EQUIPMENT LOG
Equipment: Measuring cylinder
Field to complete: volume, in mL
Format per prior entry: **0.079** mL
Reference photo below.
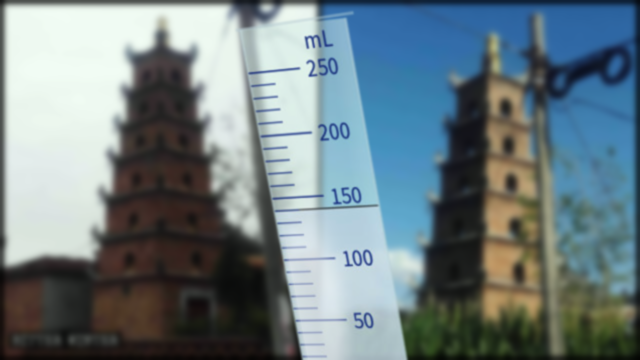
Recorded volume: **140** mL
